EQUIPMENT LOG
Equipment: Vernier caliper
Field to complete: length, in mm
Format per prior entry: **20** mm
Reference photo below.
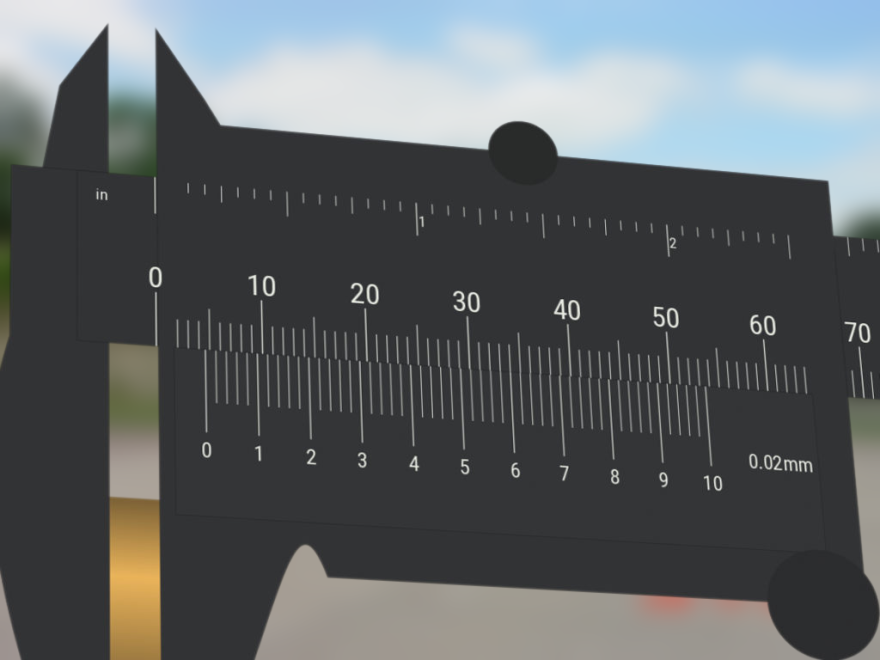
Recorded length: **4.6** mm
